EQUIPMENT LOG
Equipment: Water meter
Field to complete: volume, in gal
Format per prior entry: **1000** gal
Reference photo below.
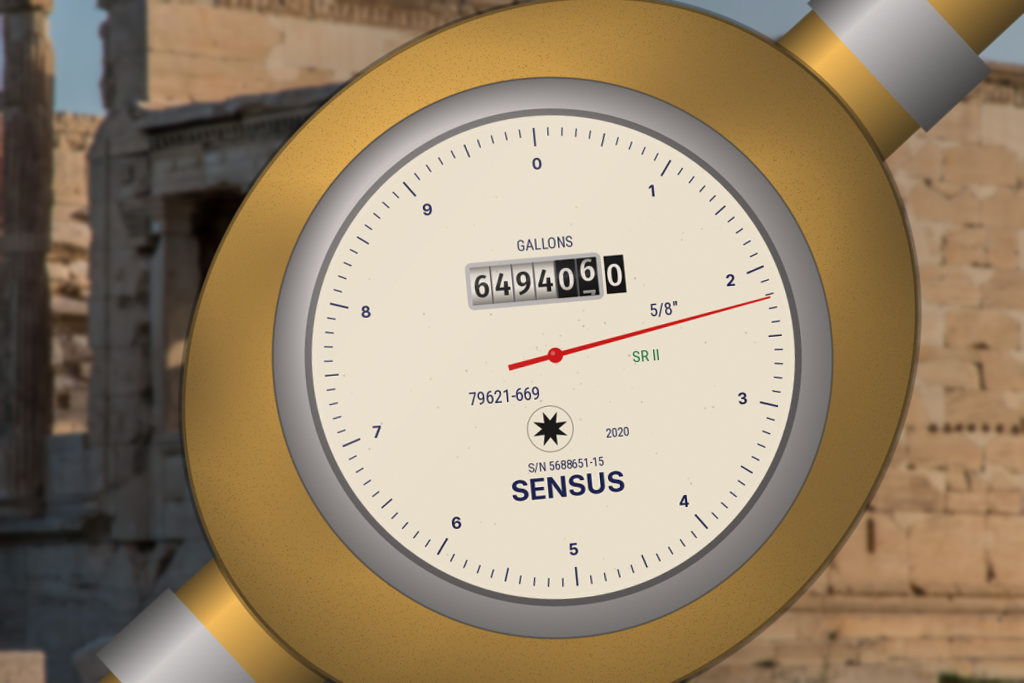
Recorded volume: **6494062.2** gal
